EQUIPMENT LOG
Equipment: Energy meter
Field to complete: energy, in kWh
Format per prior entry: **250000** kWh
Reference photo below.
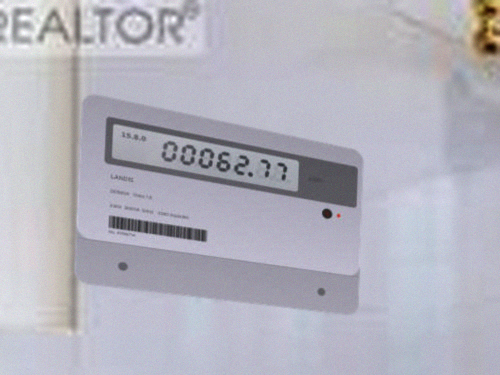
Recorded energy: **62.77** kWh
